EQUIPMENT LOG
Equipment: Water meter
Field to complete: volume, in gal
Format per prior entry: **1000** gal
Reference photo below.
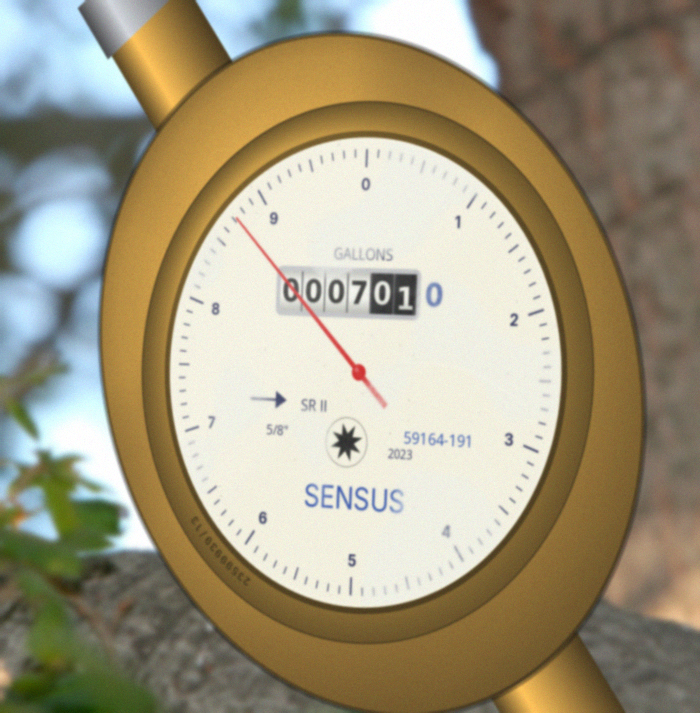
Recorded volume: **7008.7** gal
